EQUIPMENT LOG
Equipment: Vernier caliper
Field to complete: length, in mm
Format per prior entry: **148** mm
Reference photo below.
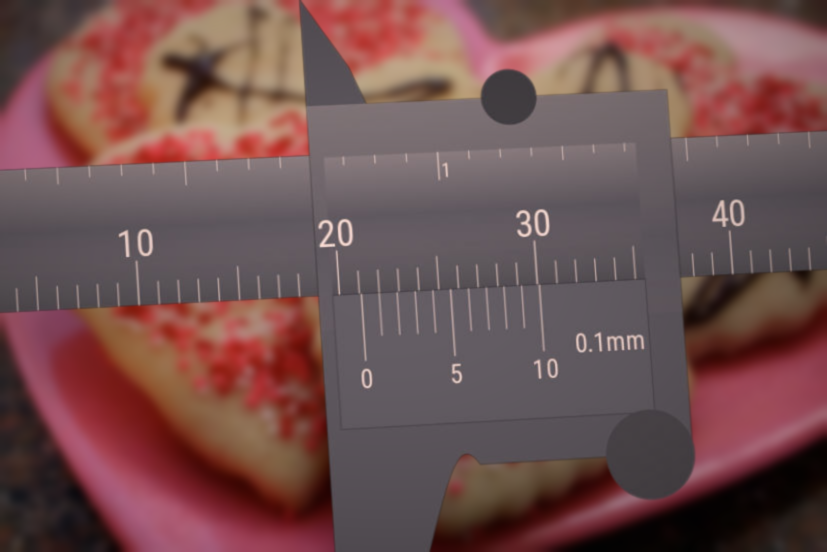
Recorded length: **21.1** mm
